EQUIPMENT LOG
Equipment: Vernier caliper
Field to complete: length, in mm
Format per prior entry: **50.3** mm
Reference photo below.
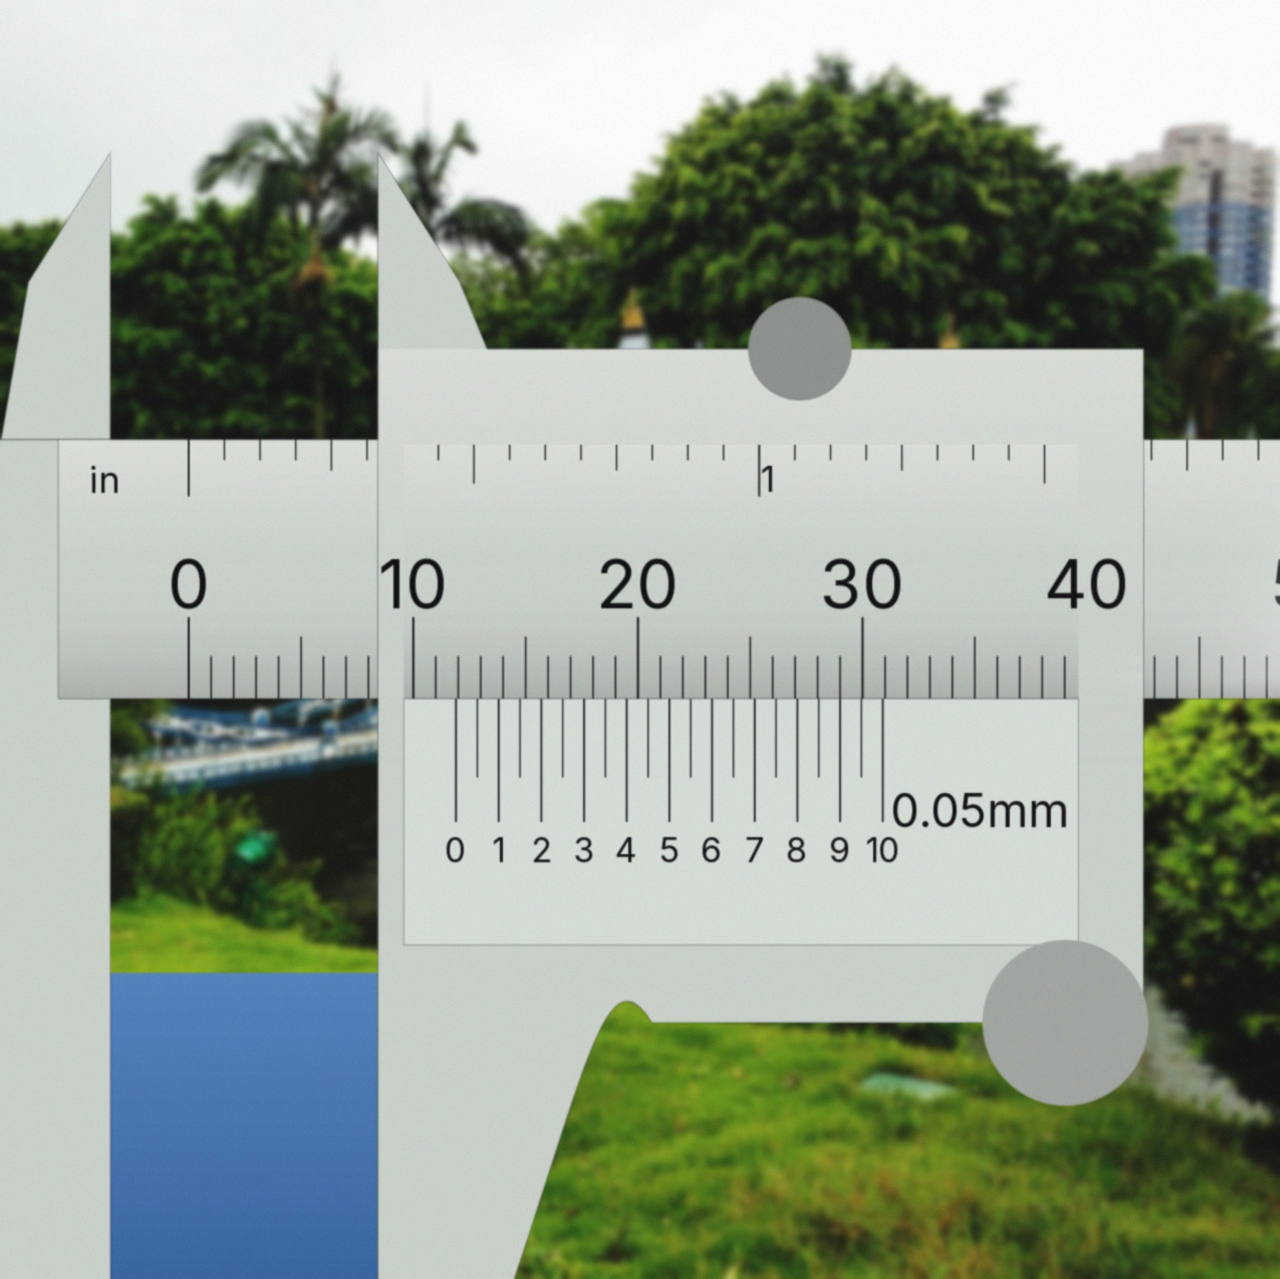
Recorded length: **11.9** mm
